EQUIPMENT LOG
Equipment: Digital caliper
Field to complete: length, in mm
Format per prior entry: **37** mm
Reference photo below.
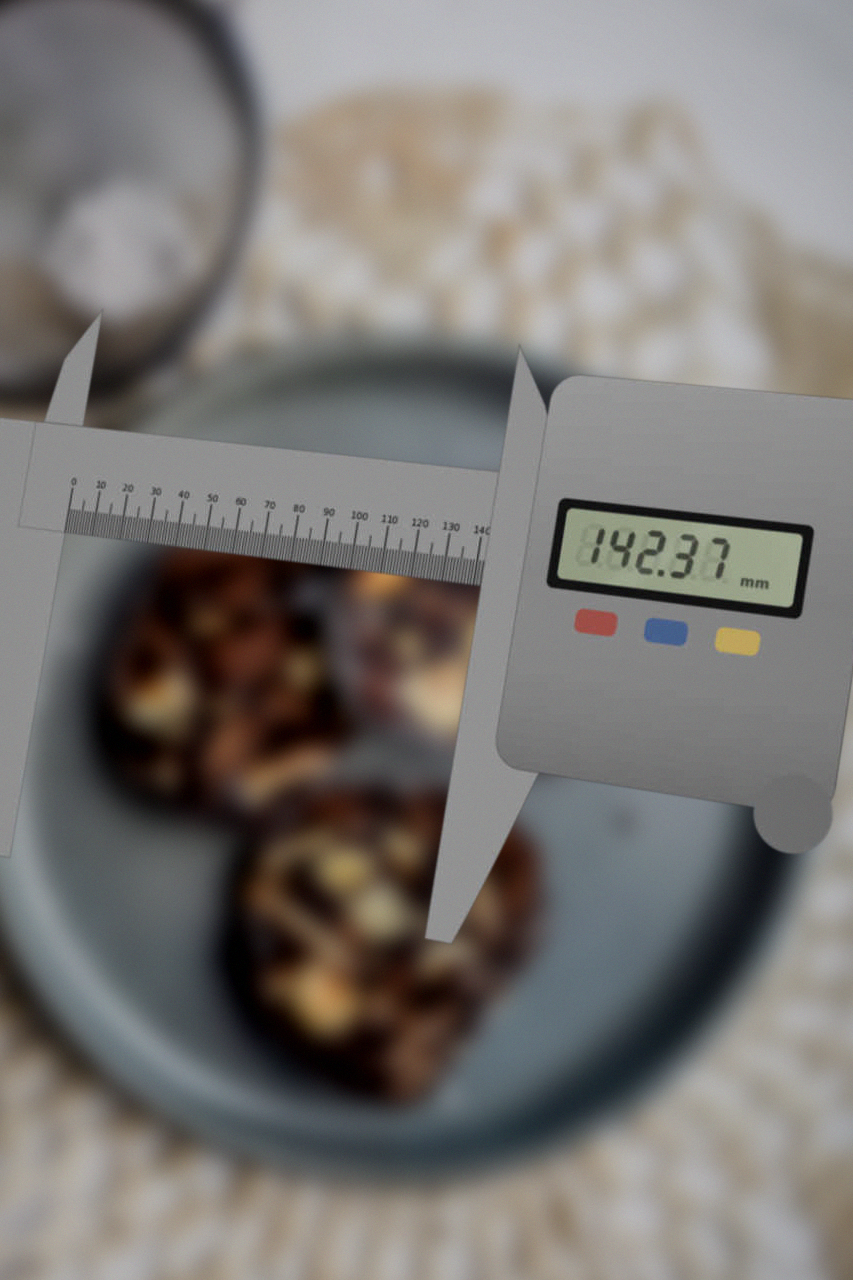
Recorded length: **142.37** mm
